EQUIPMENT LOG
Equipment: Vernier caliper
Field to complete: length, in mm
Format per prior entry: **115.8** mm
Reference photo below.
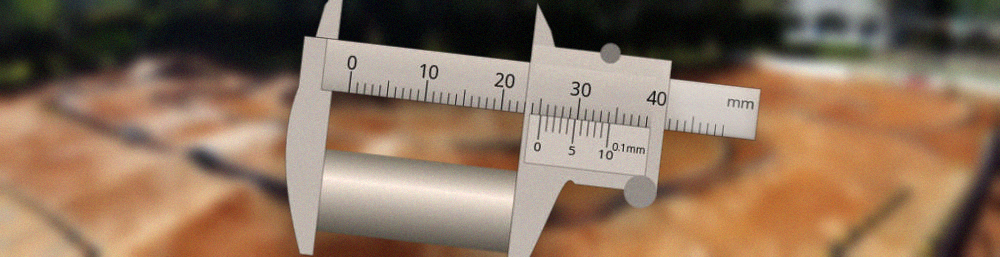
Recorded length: **25.2** mm
